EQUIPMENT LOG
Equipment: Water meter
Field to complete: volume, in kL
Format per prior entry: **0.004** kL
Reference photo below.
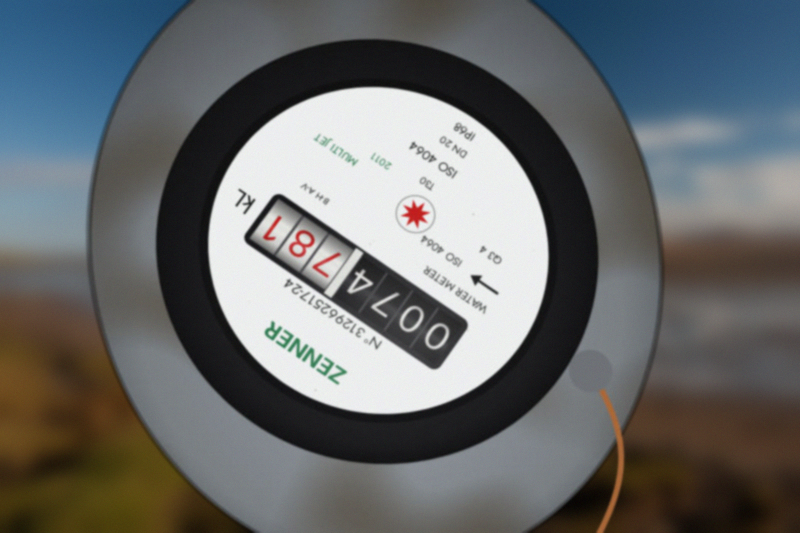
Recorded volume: **74.781** kL
